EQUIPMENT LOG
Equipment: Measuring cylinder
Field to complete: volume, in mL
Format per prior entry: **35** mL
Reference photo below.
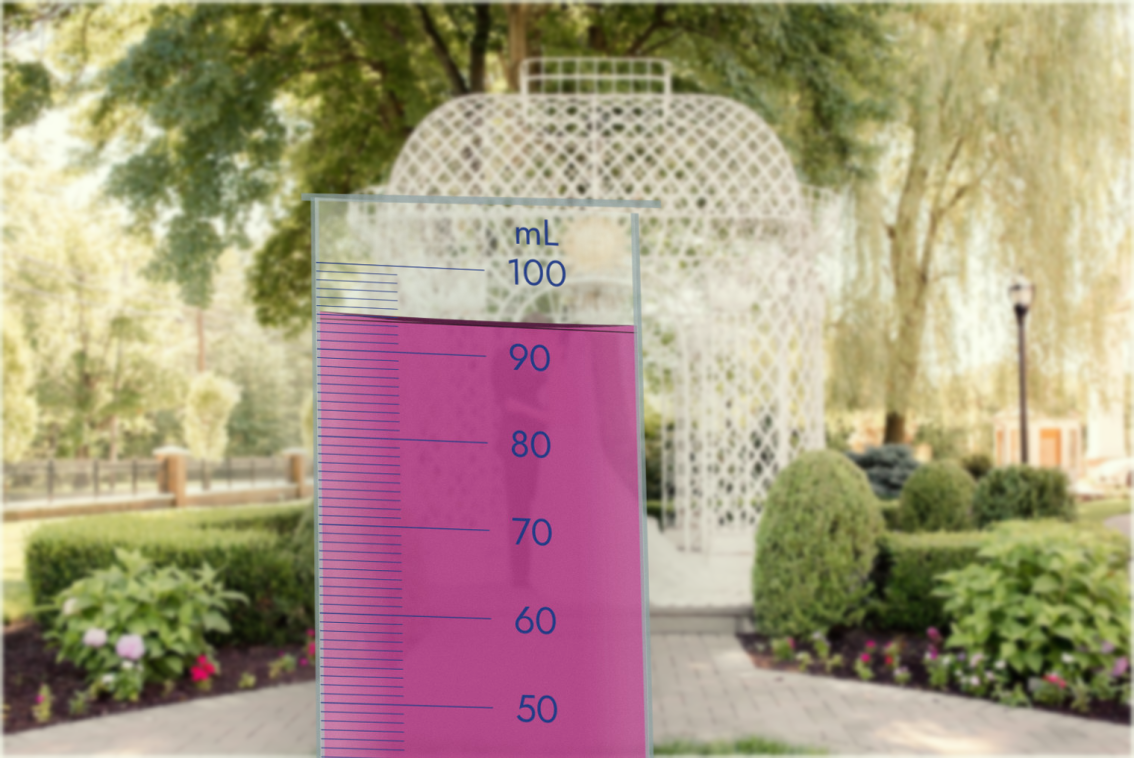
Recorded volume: **93.5** mL
